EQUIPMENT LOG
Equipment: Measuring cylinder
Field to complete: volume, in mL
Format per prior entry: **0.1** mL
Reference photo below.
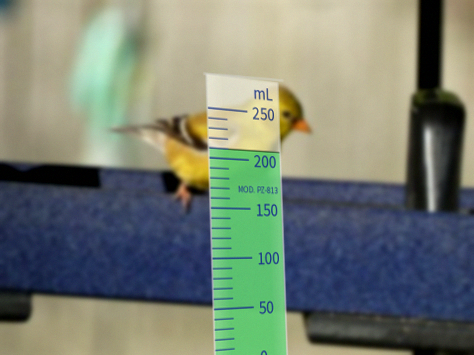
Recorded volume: **210** mL
